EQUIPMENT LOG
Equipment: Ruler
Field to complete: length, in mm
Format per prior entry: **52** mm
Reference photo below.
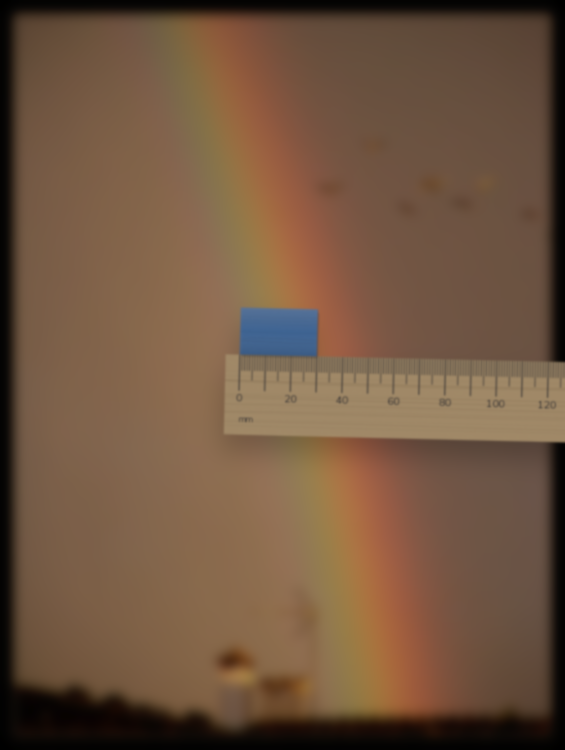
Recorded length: **30** mm
